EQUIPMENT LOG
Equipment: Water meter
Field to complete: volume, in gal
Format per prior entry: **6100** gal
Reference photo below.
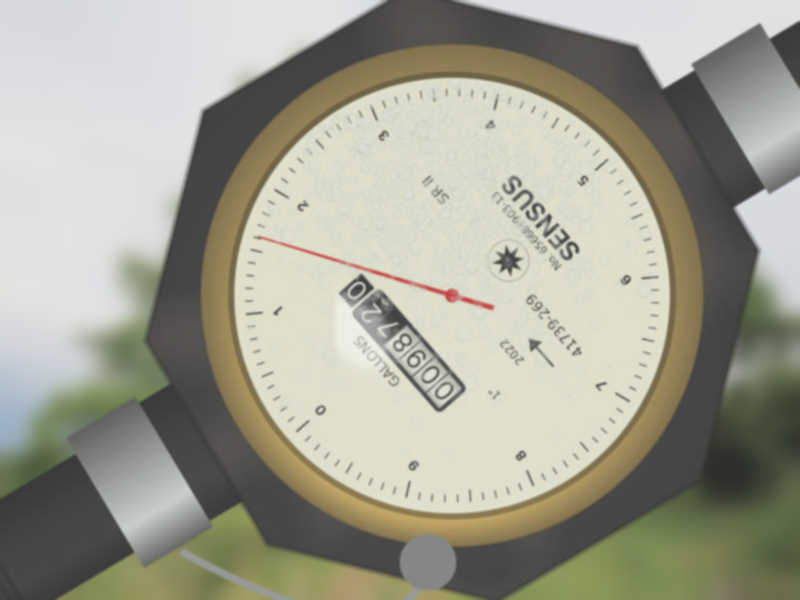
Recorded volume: **98721.6** gal
